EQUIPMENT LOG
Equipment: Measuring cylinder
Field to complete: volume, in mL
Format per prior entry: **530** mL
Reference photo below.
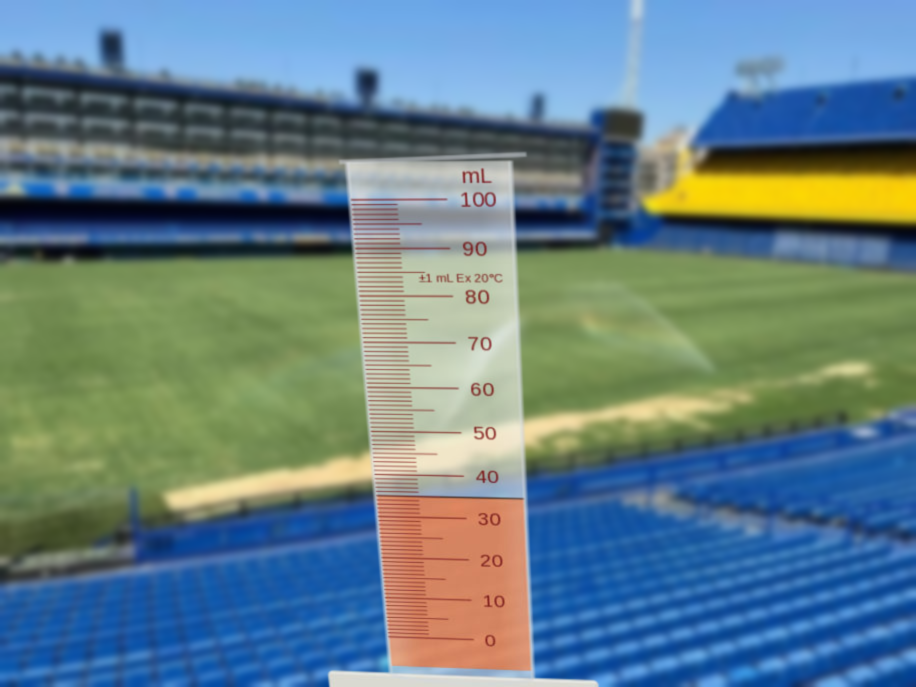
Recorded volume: **35** mL
